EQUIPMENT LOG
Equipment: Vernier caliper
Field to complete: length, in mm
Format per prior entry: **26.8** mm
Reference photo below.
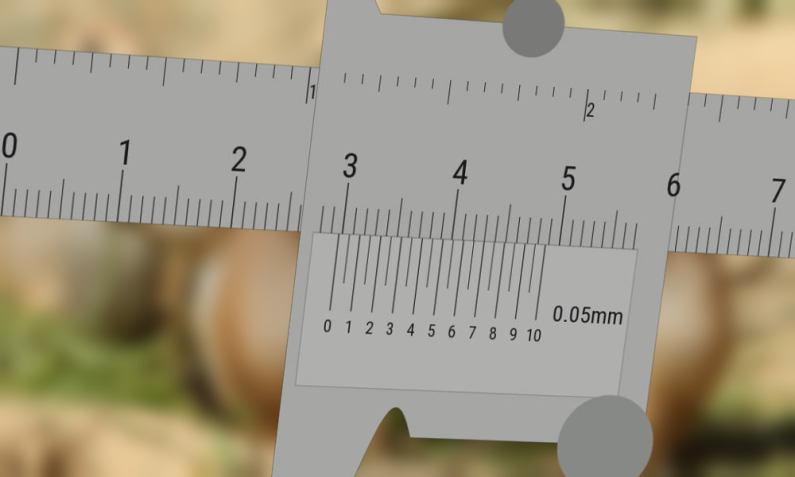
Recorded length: **29.7** mm
